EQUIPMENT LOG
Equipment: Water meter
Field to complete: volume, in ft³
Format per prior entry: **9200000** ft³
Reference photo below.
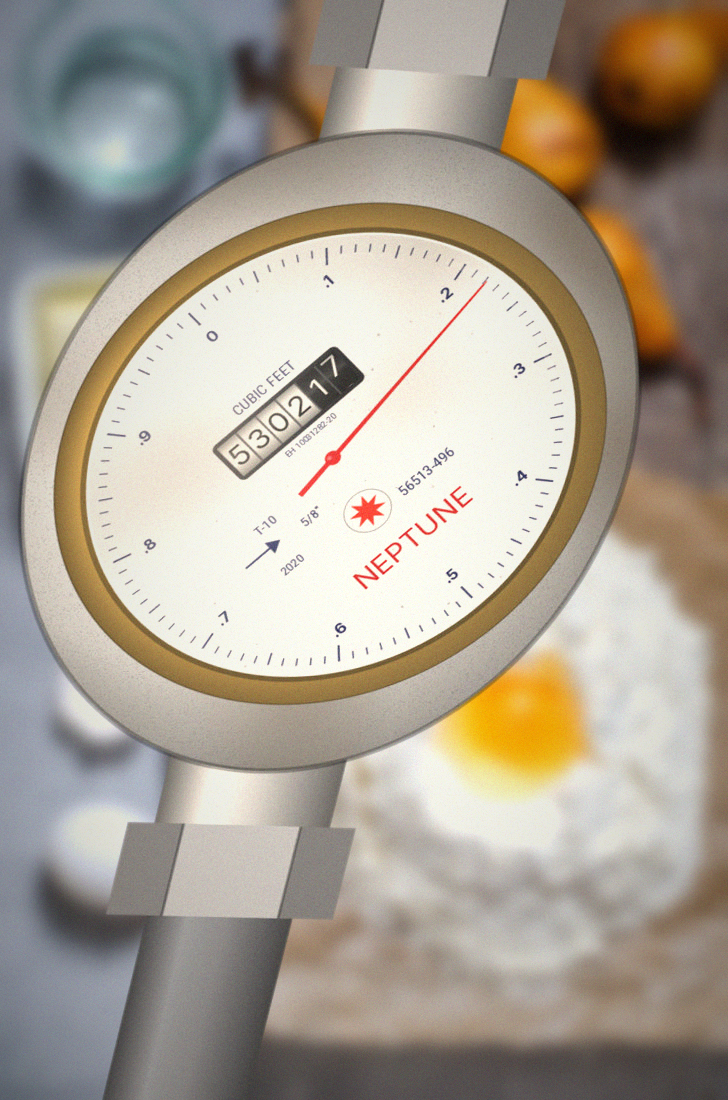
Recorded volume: **530217.22** ft³
